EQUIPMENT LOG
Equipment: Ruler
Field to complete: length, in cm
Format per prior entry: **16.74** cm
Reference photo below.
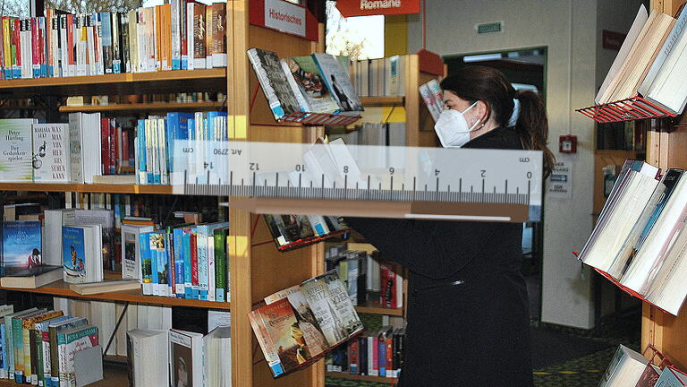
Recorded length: **13.5** cm
